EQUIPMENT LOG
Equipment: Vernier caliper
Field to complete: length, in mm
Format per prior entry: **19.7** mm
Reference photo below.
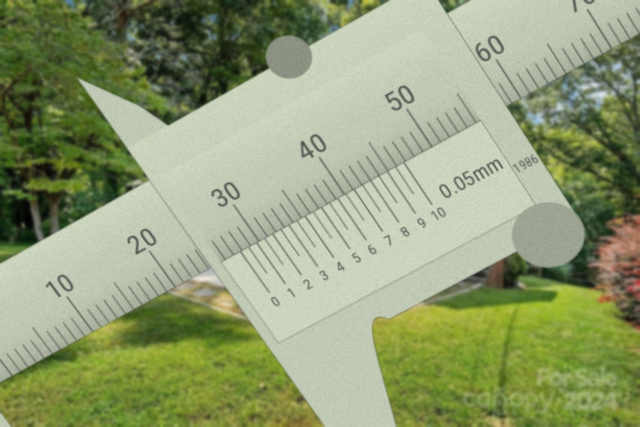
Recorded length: **27.8** mm
